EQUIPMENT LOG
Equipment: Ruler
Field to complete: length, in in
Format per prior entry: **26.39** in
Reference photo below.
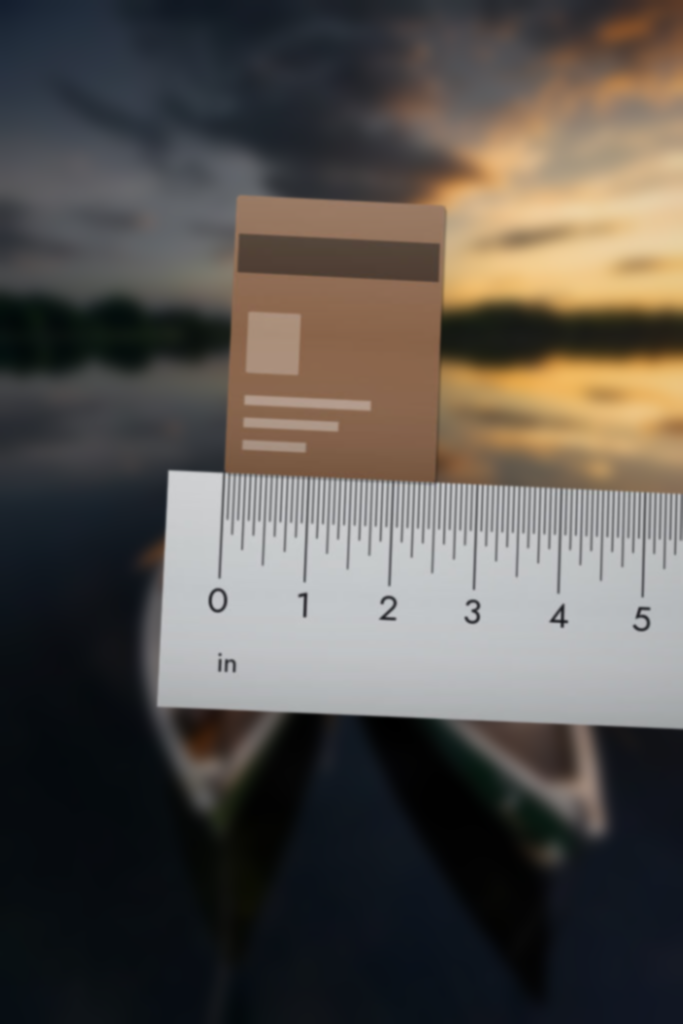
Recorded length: **2.5** in
